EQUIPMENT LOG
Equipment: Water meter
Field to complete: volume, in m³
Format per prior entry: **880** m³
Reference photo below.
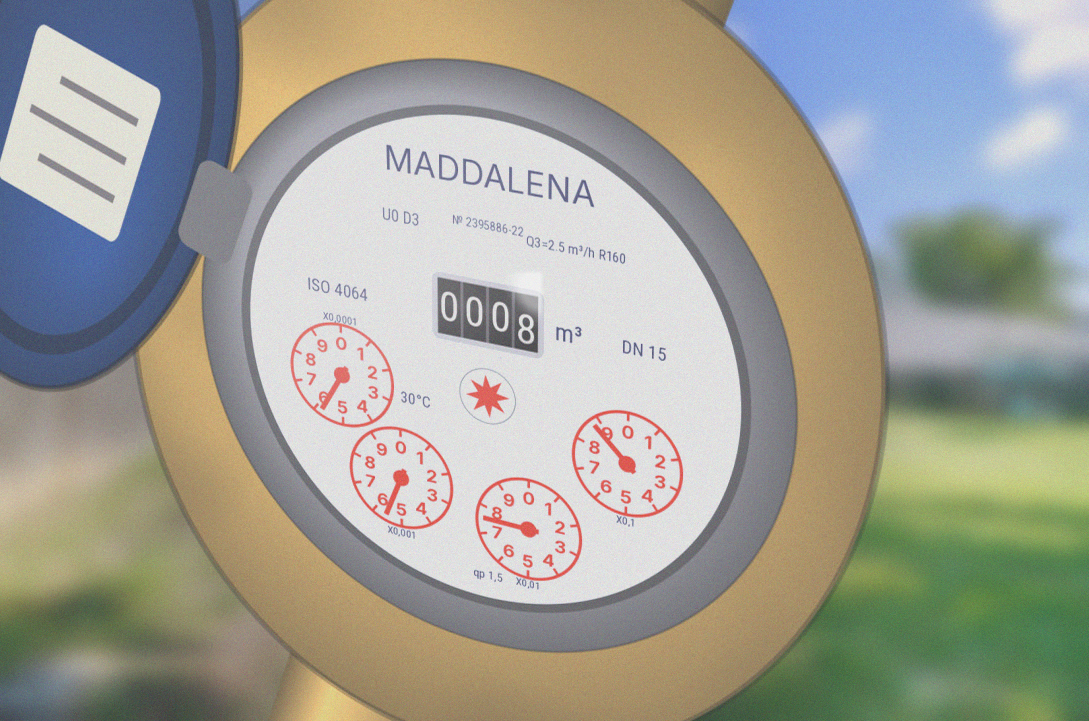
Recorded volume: **7.8755** m³
